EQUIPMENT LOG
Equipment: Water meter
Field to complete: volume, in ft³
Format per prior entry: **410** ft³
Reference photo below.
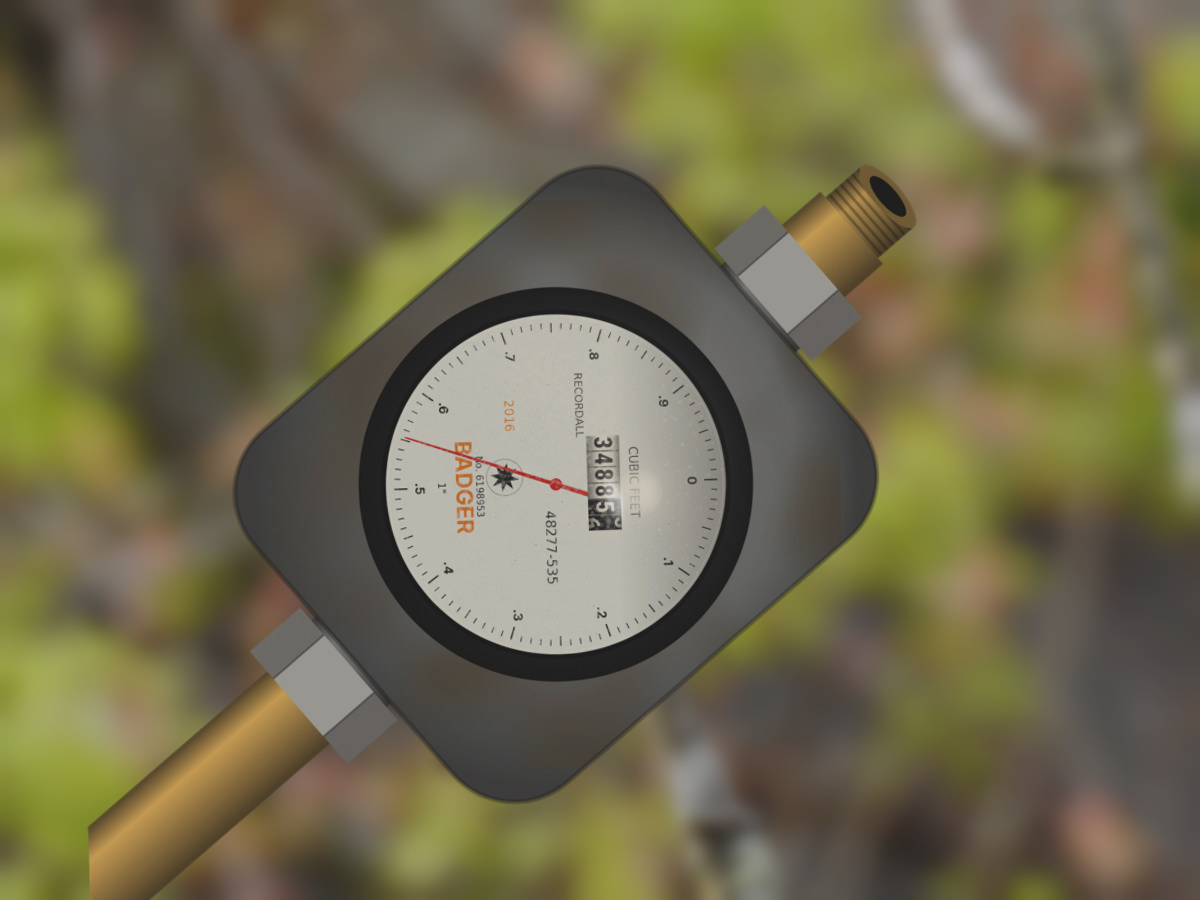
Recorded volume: **348855.55** ft³
